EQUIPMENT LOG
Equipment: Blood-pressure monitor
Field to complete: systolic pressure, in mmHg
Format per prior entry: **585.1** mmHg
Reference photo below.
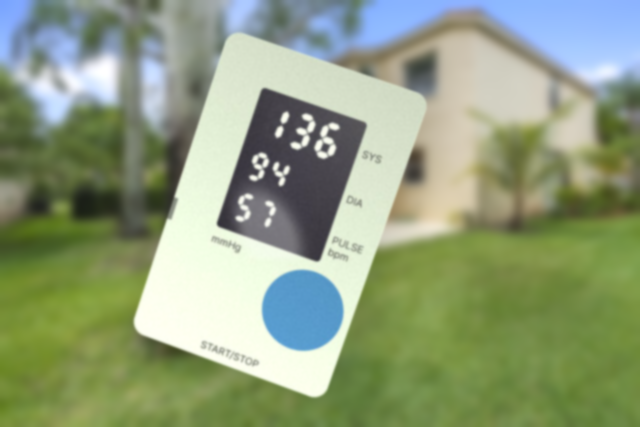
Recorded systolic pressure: **136** mmHg
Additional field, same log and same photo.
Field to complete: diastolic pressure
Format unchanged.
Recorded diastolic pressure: **94** mmHg
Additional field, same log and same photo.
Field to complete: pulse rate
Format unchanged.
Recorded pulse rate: **57** bpm
